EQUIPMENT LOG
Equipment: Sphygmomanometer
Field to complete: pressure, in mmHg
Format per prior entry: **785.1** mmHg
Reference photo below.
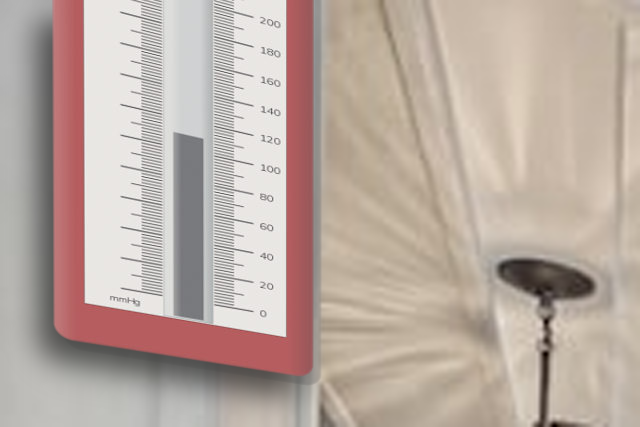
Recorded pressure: **110** mmHg
